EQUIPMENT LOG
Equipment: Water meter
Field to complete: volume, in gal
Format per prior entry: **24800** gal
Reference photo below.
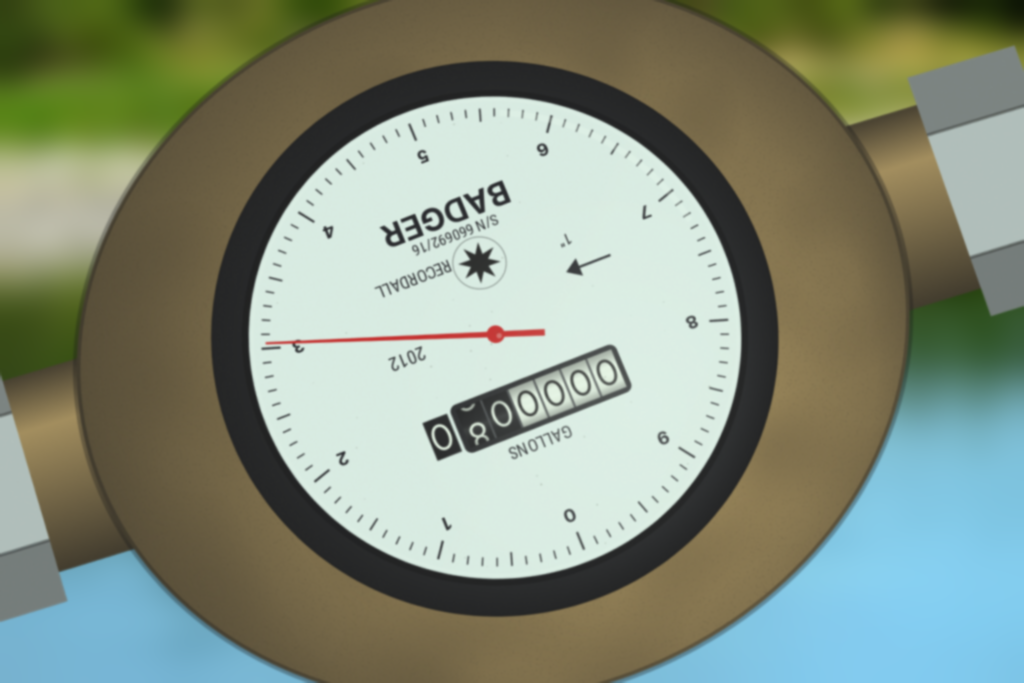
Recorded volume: **83.0** gal
